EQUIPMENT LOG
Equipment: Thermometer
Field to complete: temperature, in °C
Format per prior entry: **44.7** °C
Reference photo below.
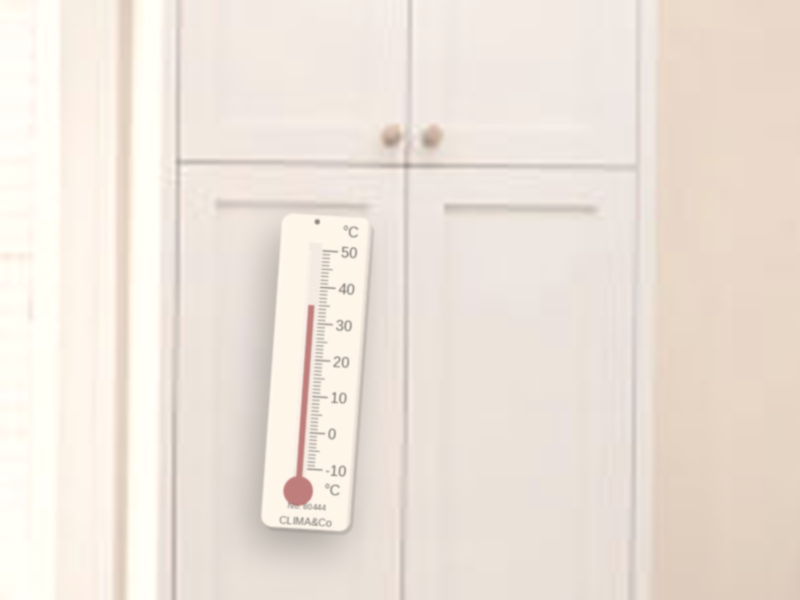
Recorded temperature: **35** °C
